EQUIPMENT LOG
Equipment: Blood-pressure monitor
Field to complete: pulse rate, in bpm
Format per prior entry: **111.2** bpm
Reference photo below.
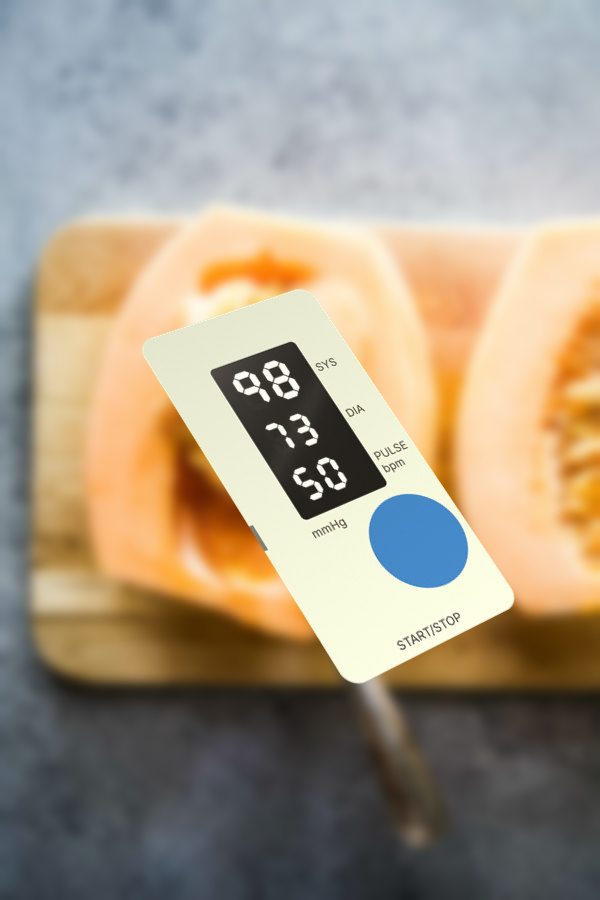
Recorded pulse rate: **50** bpm
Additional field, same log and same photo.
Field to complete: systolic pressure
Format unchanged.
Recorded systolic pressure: **98** mmHg
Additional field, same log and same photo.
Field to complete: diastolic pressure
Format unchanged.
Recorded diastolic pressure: **73** mmHg
